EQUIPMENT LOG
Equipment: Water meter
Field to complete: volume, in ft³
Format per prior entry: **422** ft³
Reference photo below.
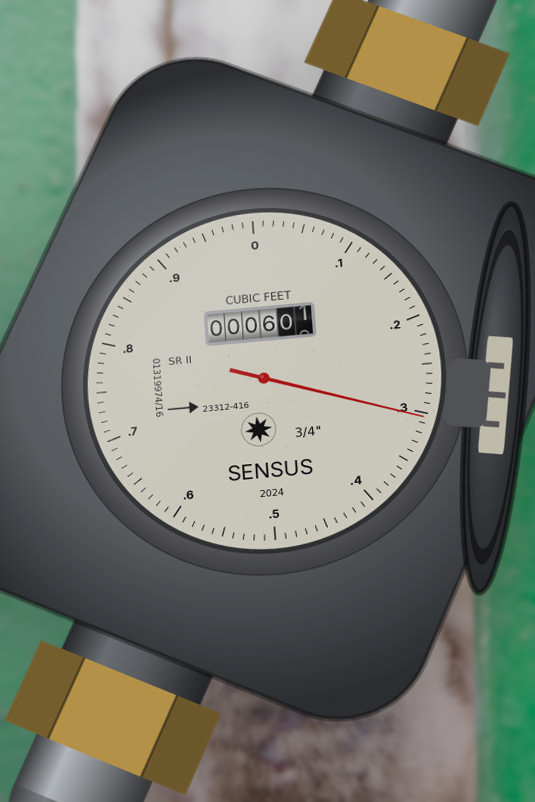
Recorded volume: **601.30** ft³
